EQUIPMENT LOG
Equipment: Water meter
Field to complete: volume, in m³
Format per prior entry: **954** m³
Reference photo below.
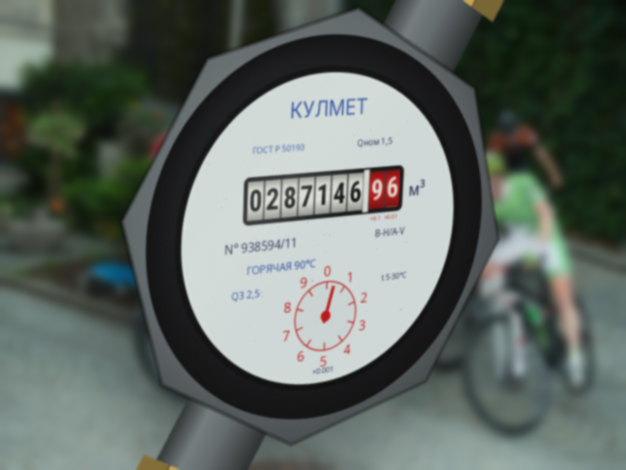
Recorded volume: **287146.960** m³
